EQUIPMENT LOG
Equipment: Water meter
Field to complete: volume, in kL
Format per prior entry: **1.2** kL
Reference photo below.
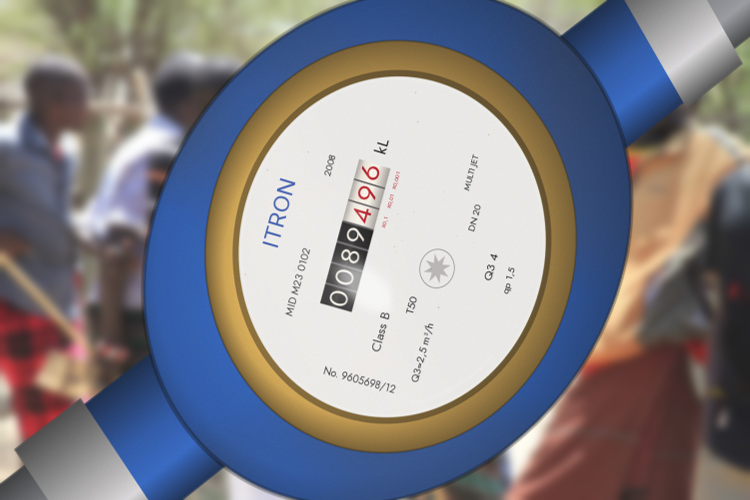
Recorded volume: **89.496** kL
